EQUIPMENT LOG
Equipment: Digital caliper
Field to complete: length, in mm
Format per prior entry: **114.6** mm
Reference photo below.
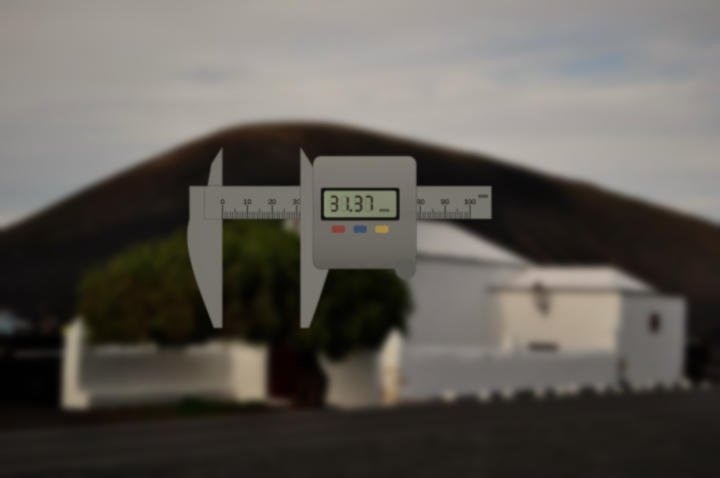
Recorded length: **31.37** mm
